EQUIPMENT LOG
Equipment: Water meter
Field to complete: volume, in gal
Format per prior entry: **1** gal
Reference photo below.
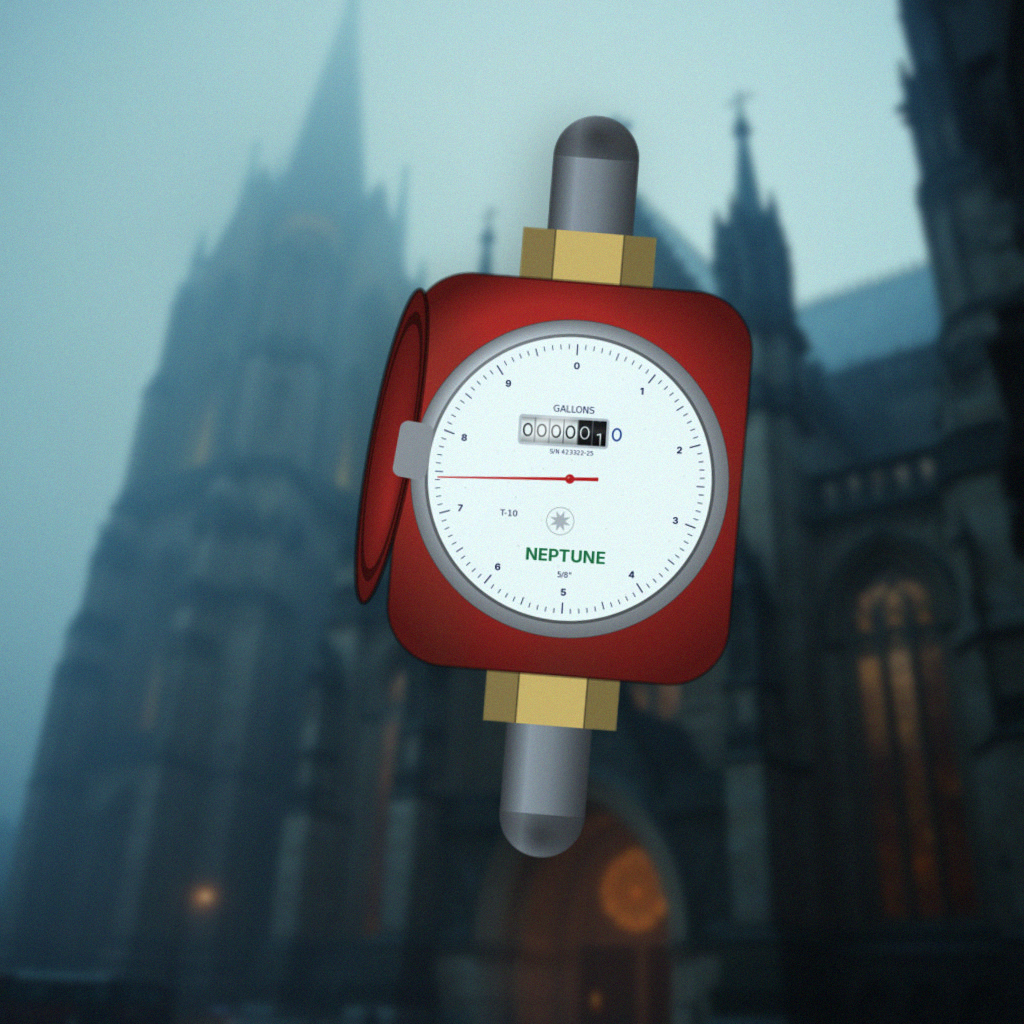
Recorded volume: **7.4** gal
